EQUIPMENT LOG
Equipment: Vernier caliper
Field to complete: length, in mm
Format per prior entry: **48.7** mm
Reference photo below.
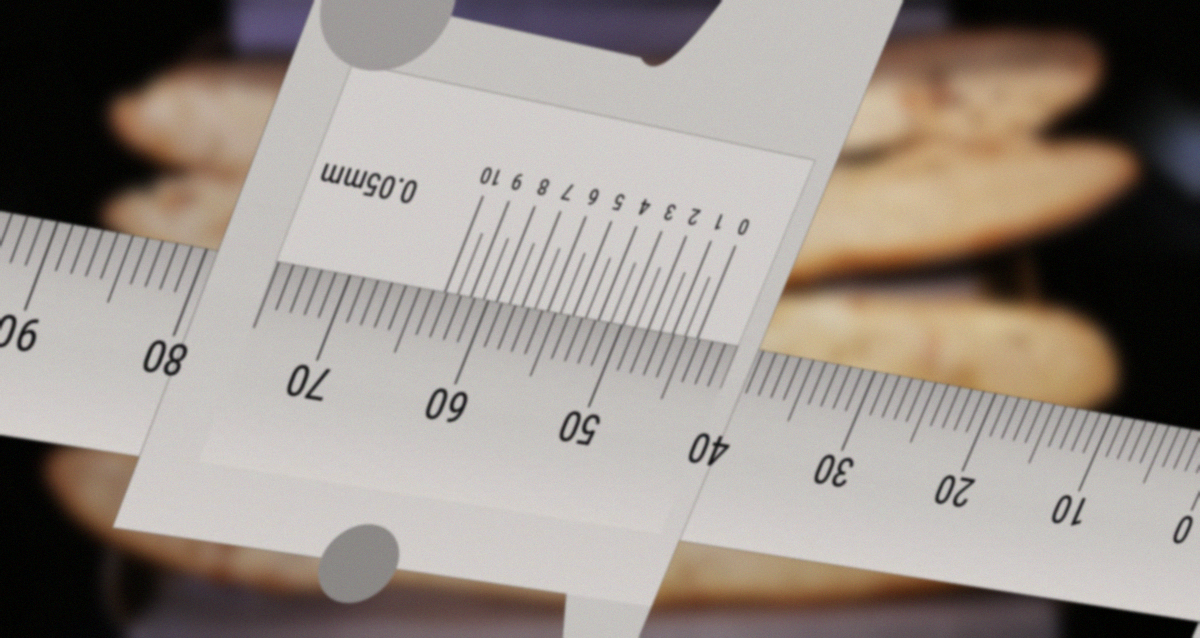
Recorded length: **44.2** mm
